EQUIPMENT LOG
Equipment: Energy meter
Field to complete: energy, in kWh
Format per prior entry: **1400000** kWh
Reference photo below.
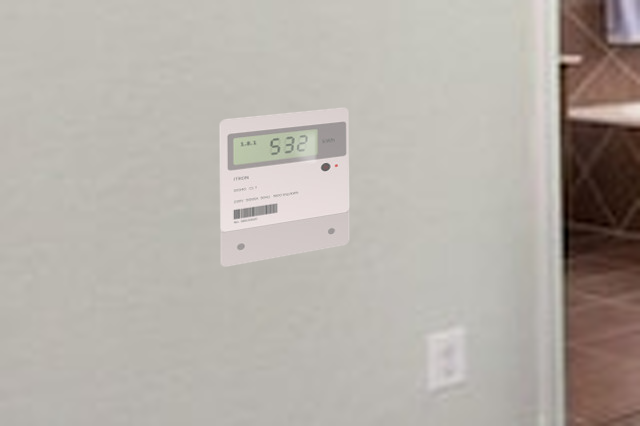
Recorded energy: **532** kWh
